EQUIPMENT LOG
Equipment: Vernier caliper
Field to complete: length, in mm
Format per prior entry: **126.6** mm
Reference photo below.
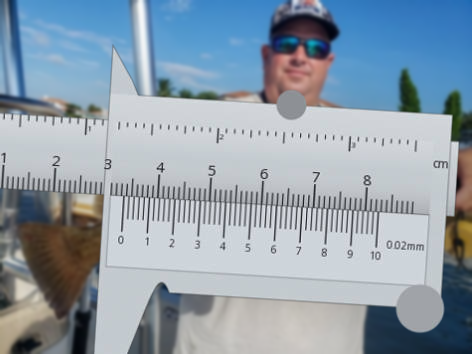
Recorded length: **33.5** mm
